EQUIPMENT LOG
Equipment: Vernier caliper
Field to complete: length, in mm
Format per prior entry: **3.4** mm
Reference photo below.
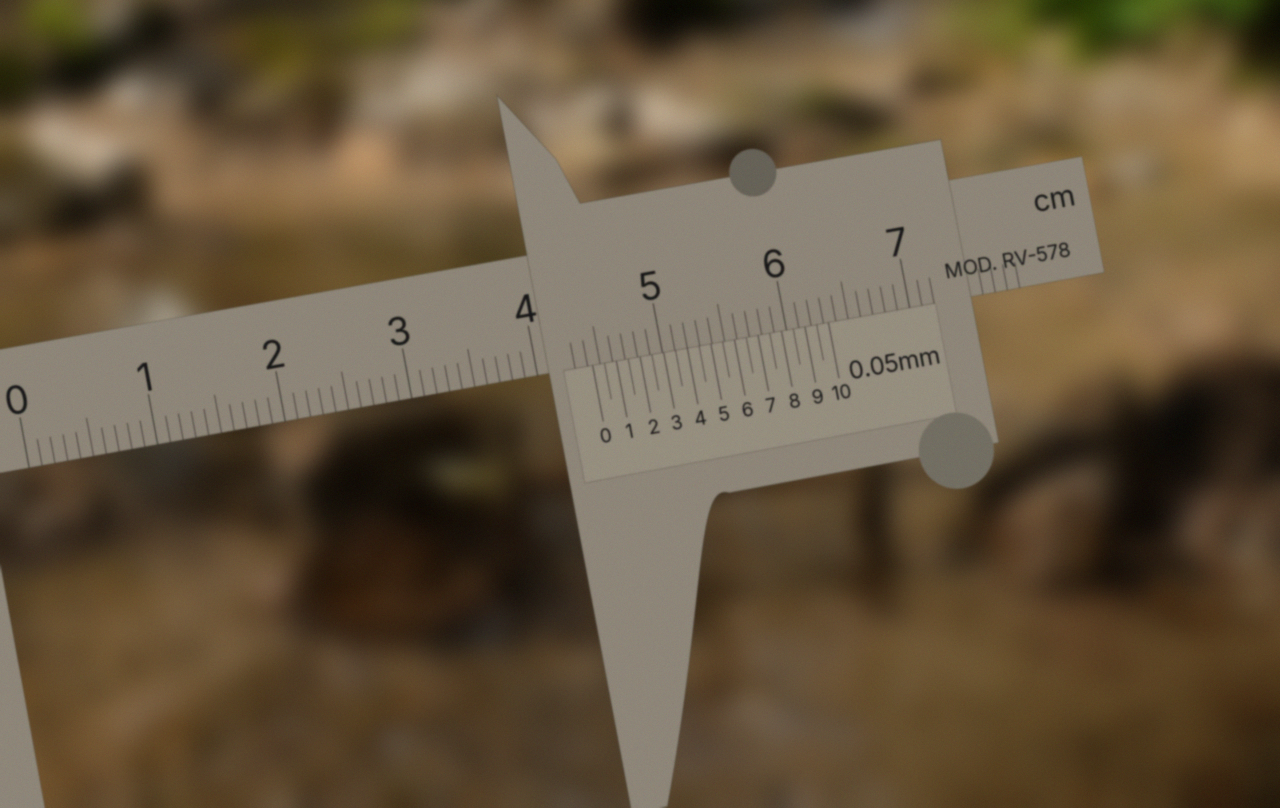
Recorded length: **44.4** mm
